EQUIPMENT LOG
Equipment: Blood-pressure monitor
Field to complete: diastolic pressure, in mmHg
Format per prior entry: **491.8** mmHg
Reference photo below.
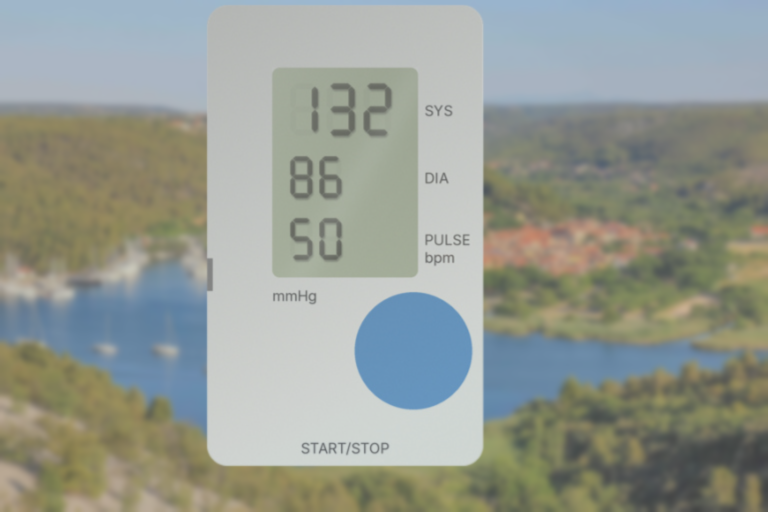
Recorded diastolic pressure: **86** mmHg
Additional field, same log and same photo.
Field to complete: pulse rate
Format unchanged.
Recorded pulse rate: **50** bpm
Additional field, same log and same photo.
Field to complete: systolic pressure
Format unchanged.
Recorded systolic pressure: **132** mmHg
